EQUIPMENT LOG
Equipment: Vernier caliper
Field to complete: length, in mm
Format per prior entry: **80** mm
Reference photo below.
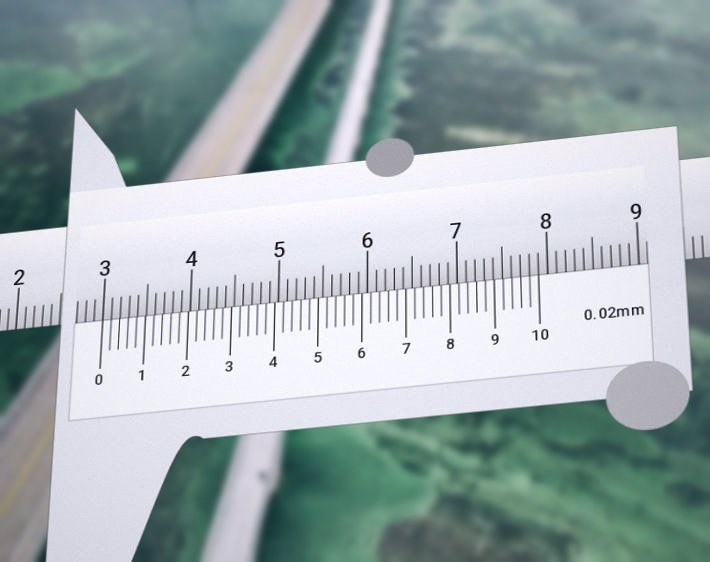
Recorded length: **30.0** mm
